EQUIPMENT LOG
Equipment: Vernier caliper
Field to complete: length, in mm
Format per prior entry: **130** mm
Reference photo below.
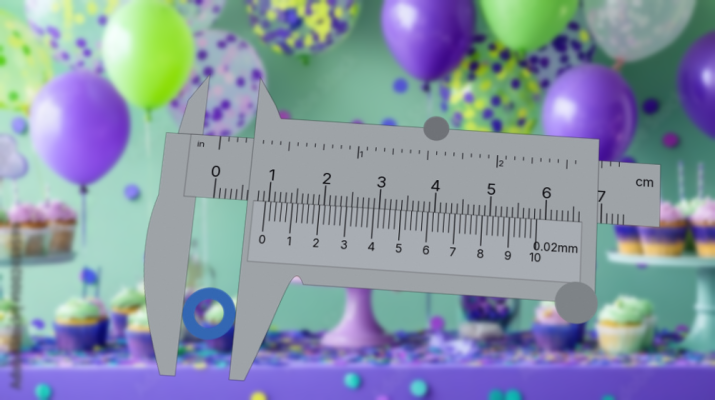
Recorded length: **9.4** mm
